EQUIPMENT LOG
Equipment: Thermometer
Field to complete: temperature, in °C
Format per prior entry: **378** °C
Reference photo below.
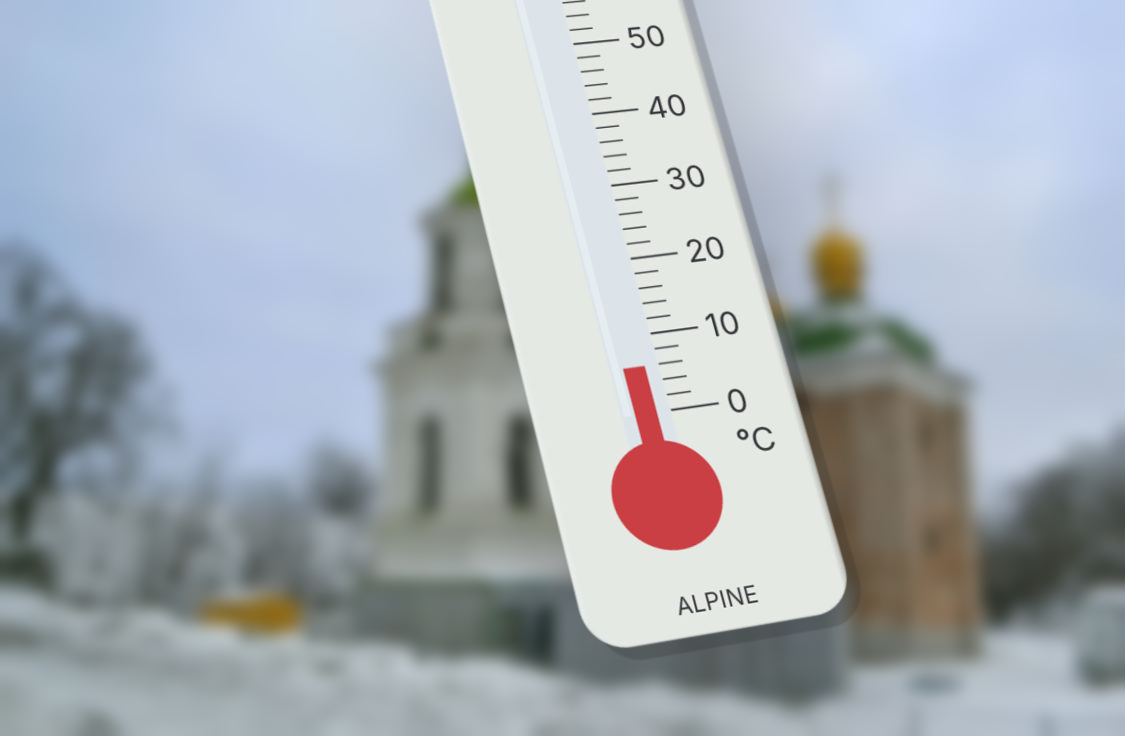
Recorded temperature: **6** °C
